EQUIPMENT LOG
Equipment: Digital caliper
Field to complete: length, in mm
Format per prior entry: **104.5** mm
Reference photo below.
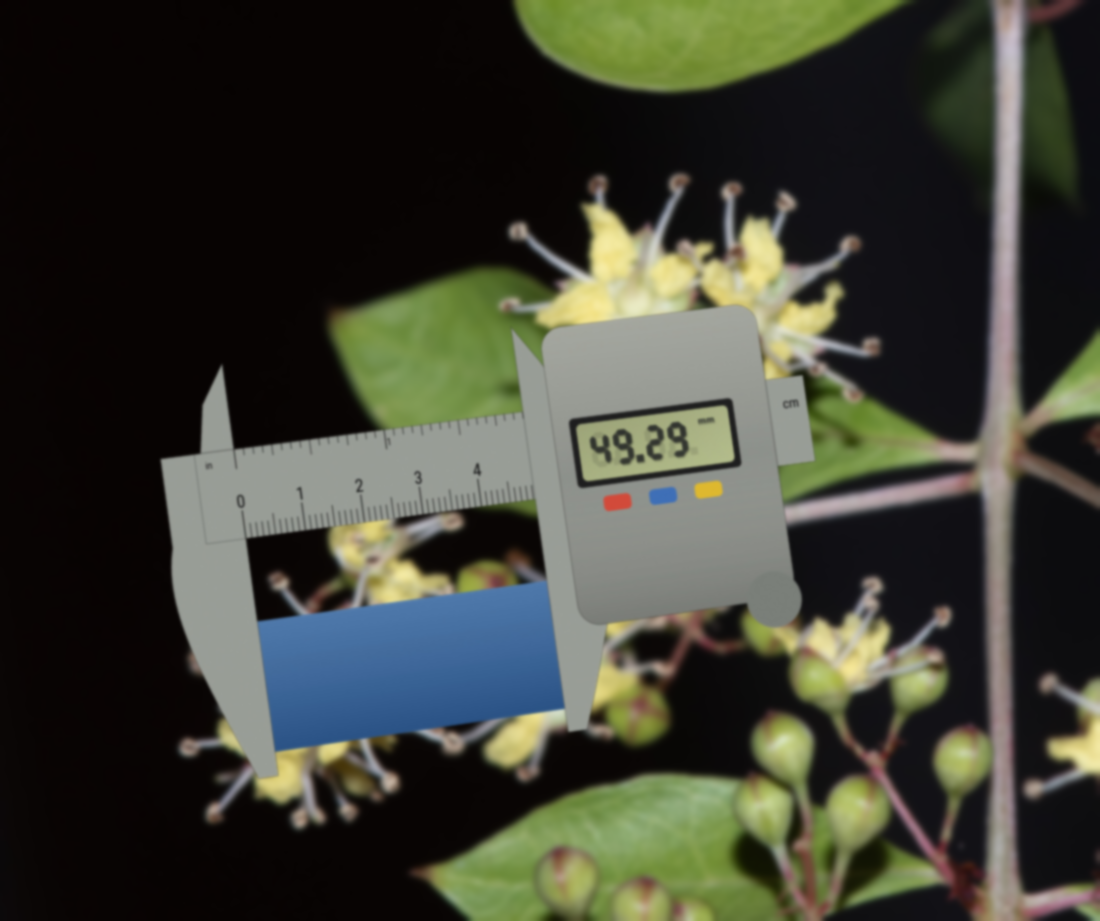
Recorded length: **49.29** mm
